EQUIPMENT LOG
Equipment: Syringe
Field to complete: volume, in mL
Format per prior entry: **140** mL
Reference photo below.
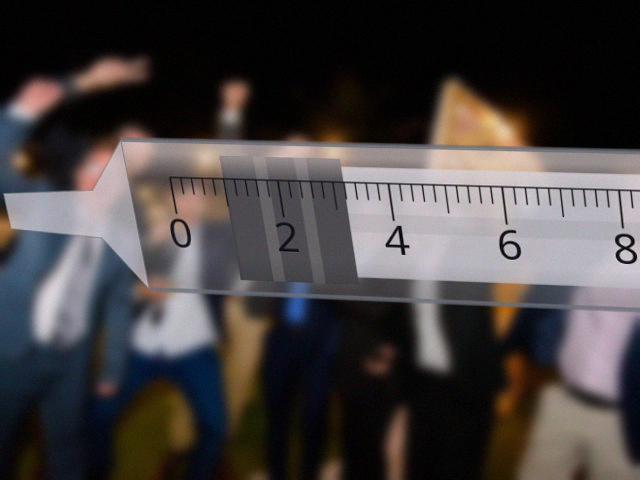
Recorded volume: **1** mL
